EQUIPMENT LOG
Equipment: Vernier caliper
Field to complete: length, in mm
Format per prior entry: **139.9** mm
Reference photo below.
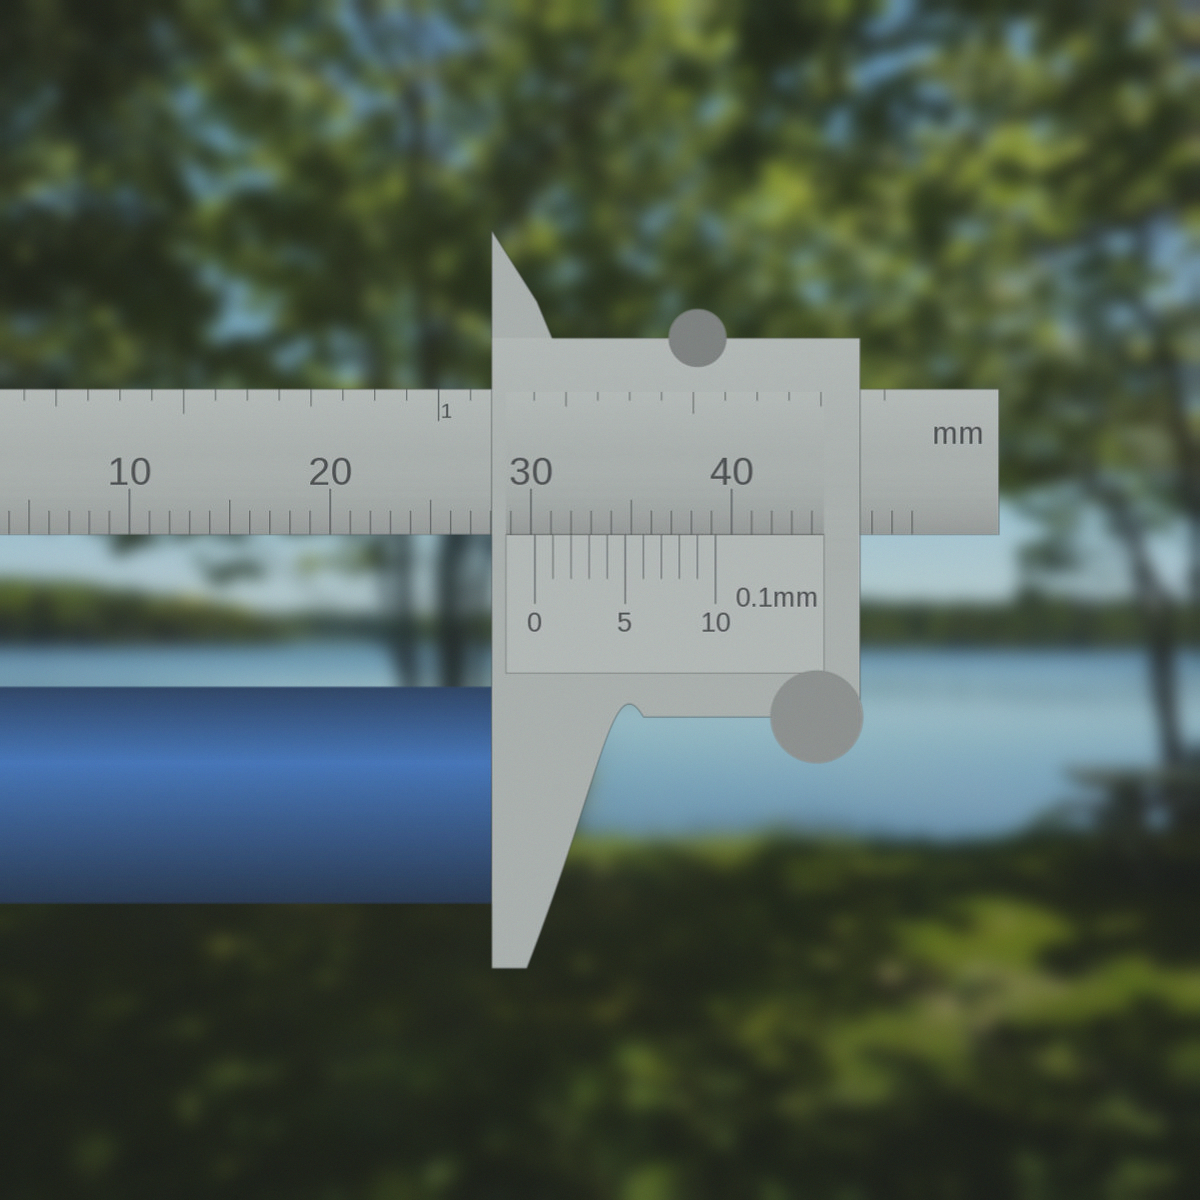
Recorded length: **30.2** mm
